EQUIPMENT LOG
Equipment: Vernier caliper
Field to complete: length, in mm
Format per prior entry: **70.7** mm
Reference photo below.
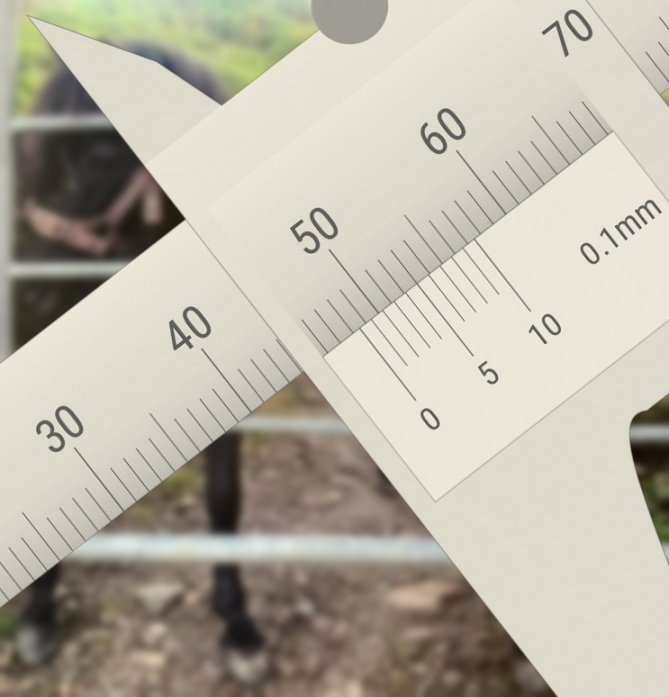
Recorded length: **48.5** mm
